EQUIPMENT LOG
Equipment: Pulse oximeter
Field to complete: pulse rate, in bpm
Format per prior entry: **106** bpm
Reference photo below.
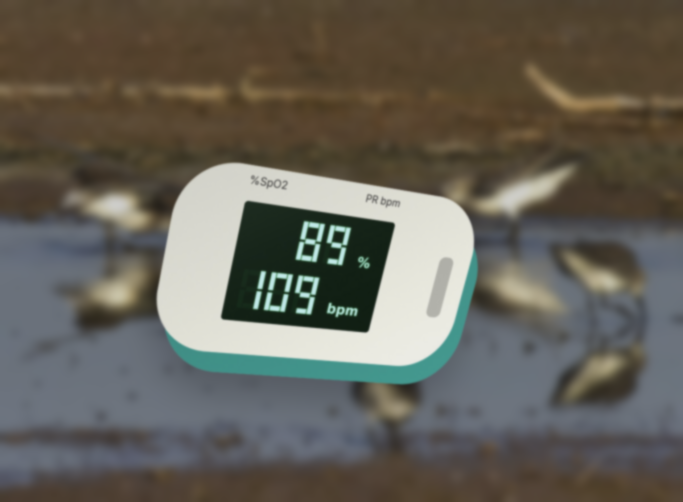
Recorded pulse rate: **109** bpm
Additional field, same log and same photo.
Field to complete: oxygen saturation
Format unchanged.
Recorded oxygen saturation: **89** %
